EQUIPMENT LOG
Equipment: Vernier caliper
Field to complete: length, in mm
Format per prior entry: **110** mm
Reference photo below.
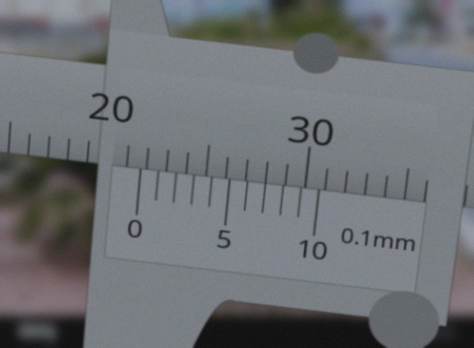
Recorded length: **21.7** mm
